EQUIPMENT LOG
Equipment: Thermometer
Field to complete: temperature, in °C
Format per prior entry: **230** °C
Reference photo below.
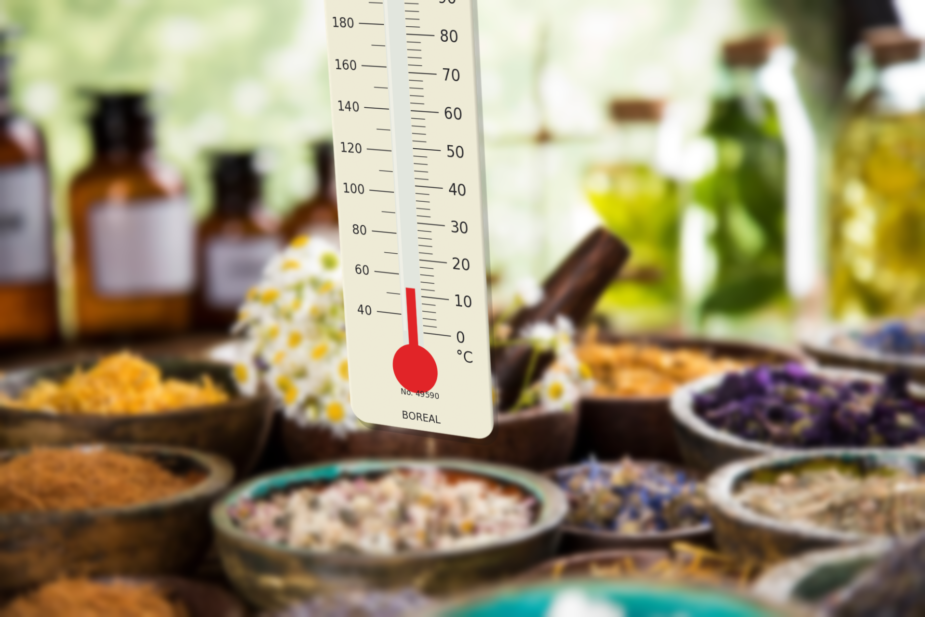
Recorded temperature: **12** °C
